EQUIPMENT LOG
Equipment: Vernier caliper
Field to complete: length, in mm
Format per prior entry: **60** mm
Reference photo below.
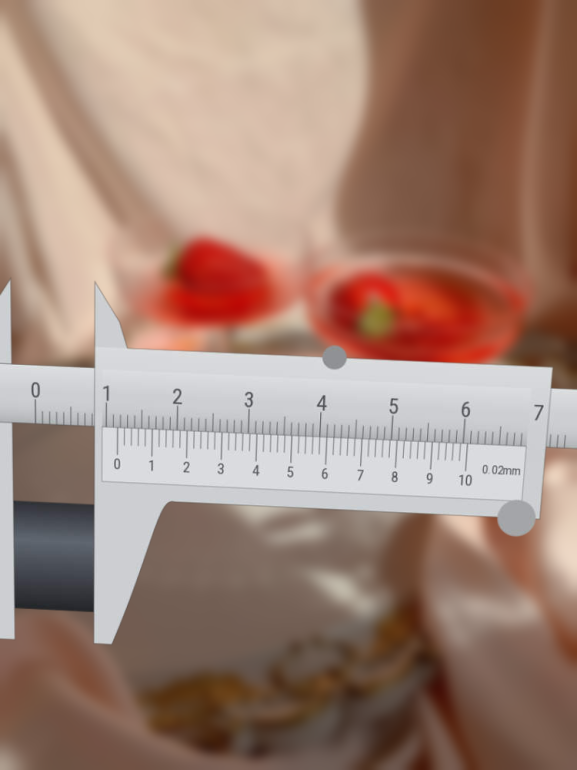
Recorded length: **11.6** mm
